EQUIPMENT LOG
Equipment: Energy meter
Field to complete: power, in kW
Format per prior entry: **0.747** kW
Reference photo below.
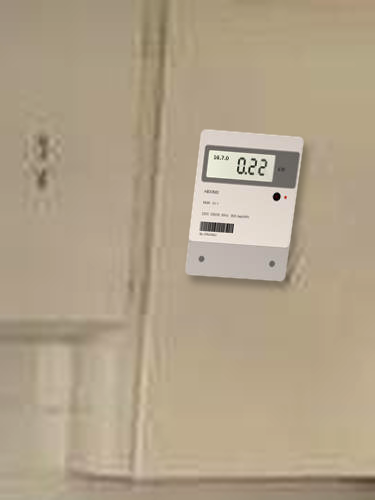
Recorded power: **0.22** kW
